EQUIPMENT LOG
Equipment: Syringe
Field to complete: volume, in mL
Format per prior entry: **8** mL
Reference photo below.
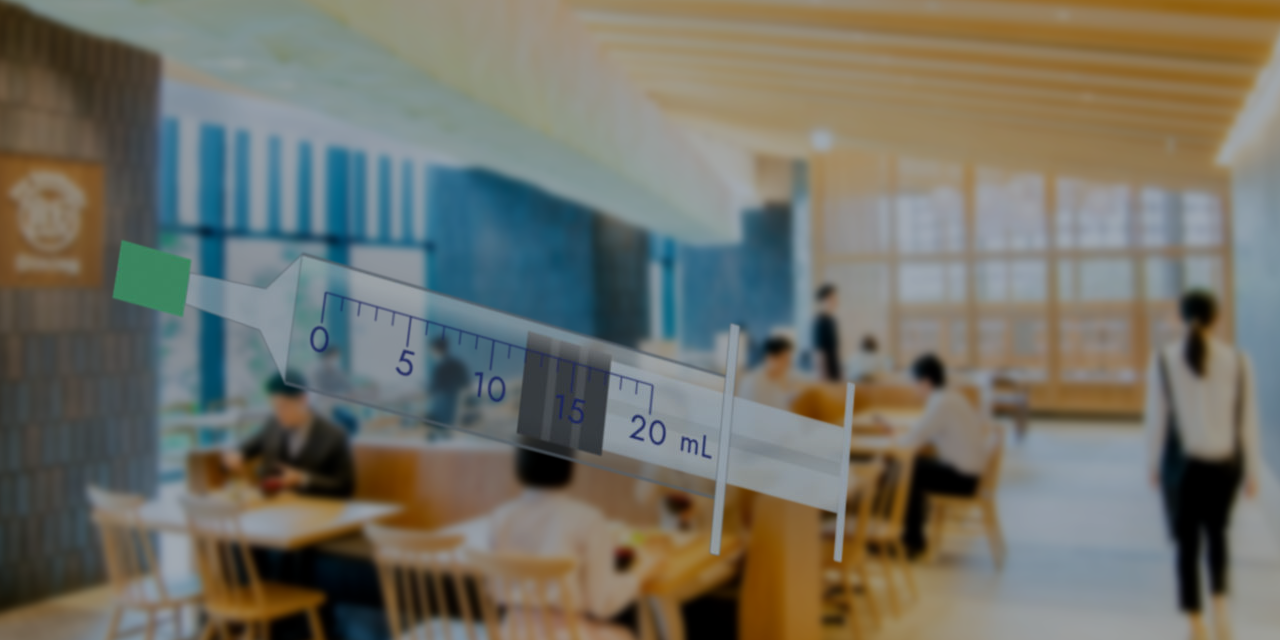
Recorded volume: **12** mL
